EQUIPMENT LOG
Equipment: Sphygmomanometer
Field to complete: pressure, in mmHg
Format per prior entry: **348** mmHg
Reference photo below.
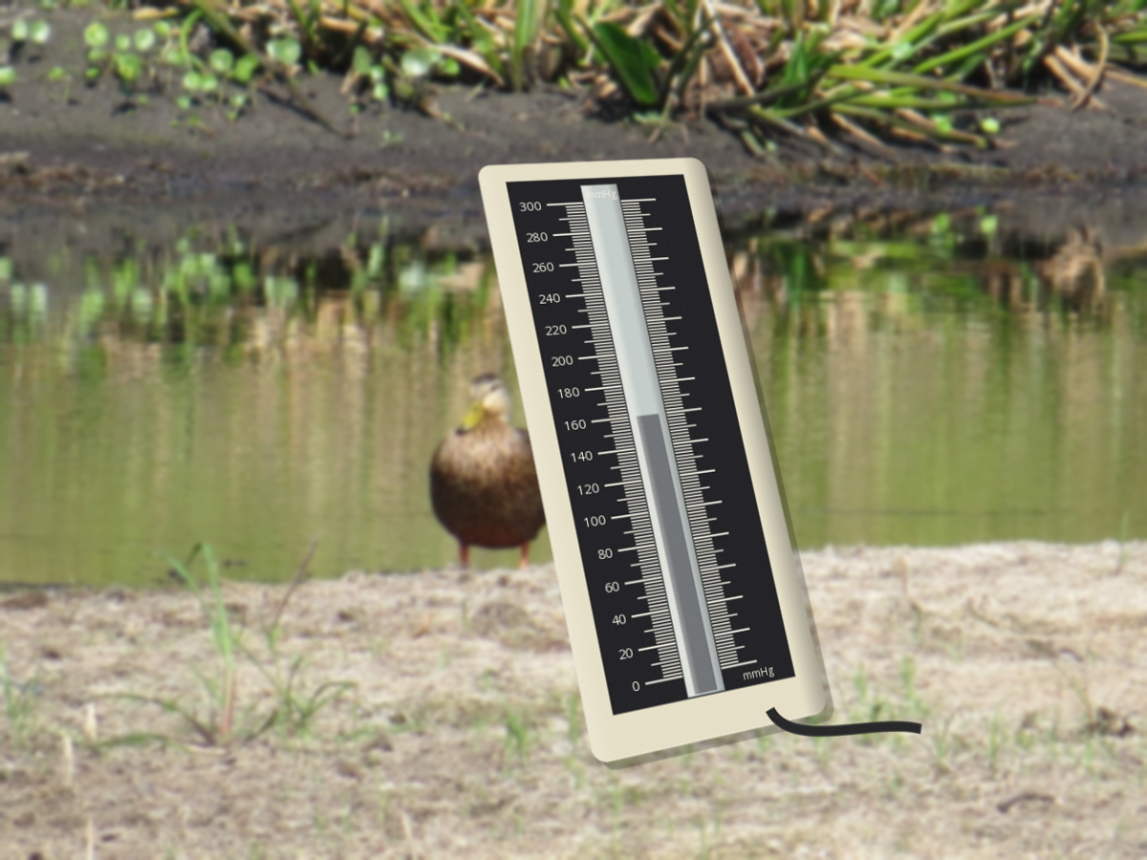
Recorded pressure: **160** mmHg
